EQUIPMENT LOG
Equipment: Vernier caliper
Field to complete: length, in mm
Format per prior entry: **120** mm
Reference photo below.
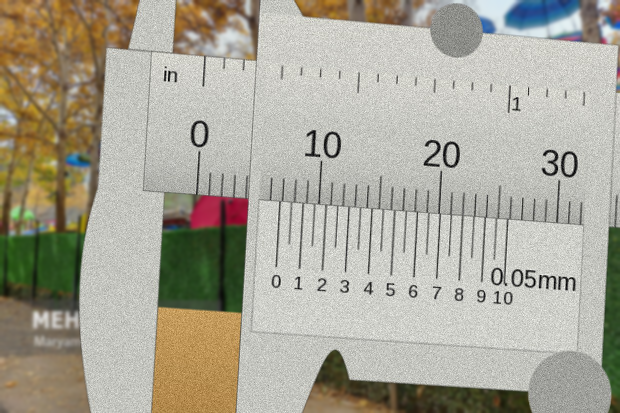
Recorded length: **6.8** mm
